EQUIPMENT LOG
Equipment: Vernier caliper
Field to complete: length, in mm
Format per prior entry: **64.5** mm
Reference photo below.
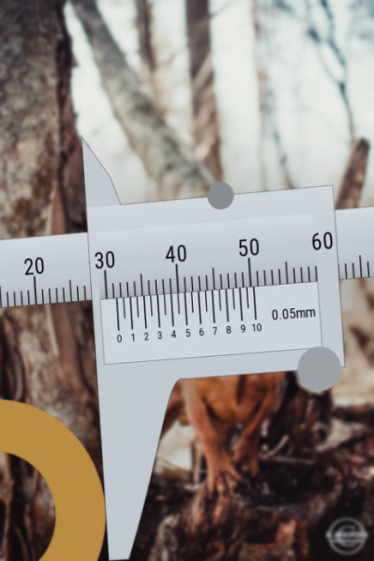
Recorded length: **31.4** mm
